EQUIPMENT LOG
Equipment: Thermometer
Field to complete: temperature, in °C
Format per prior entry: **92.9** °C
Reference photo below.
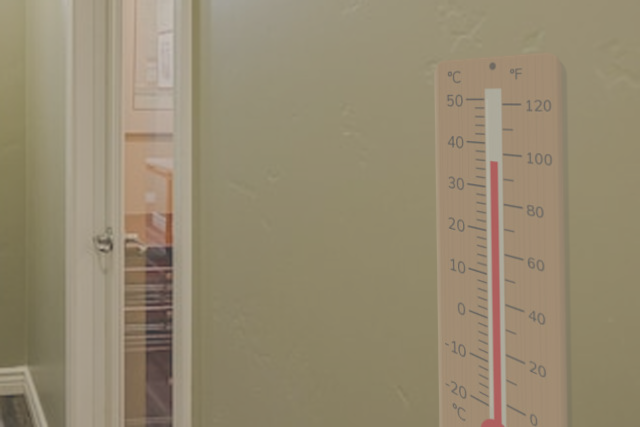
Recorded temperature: **36** °C
